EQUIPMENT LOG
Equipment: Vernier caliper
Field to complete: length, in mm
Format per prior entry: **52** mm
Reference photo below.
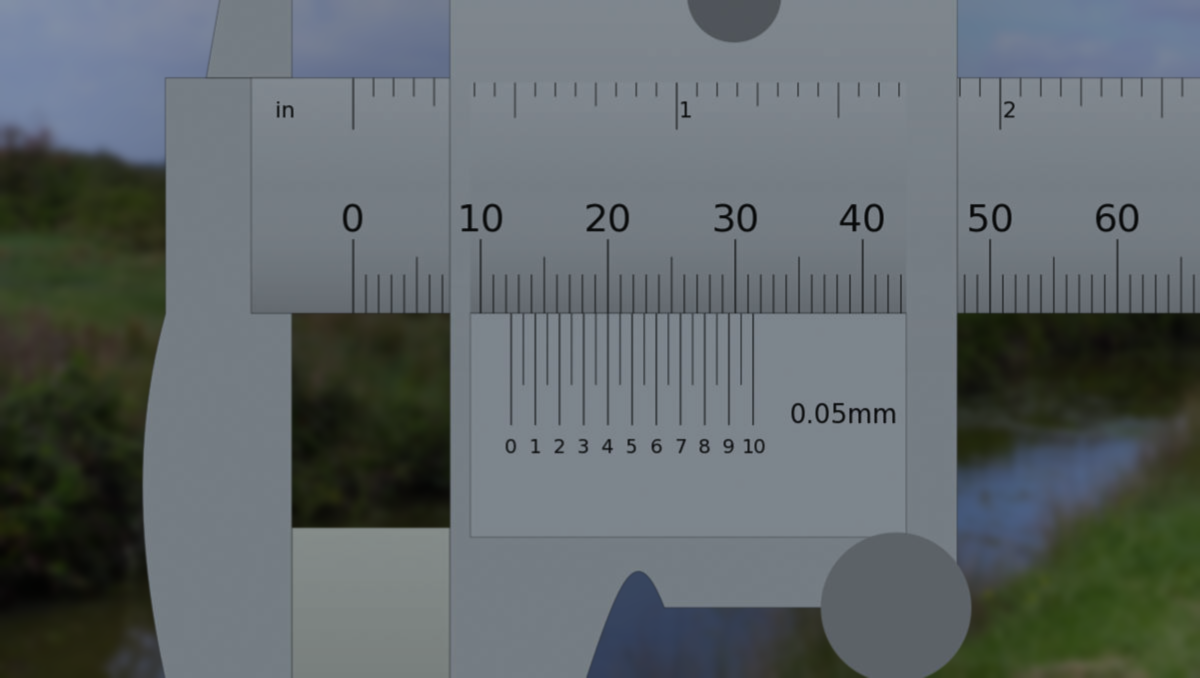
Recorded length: **12.4** mm
